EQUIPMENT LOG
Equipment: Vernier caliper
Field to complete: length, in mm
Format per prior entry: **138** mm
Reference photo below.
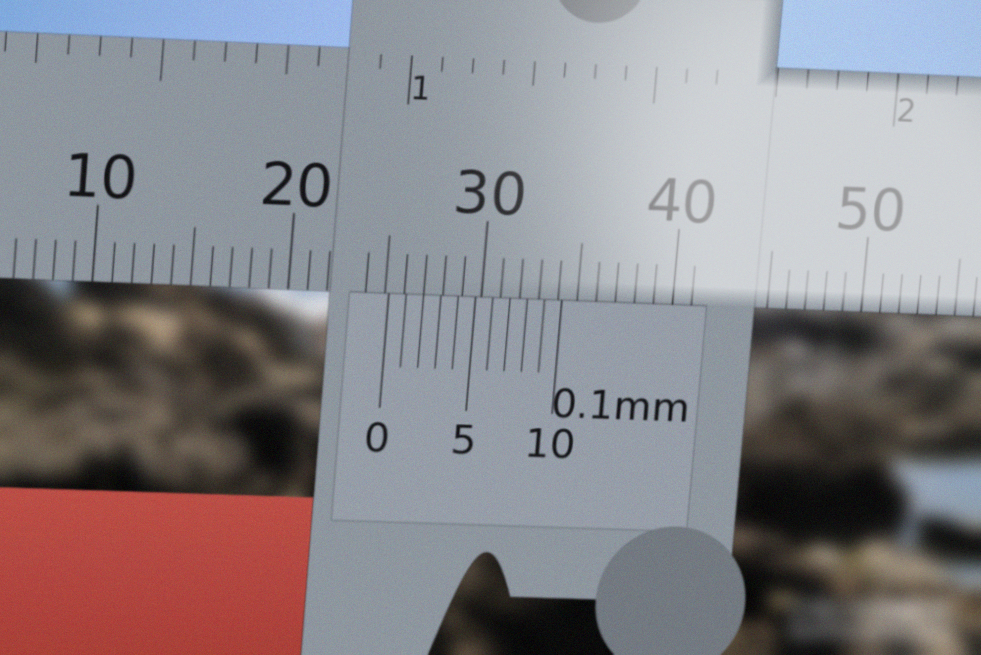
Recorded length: **25.2** mm
